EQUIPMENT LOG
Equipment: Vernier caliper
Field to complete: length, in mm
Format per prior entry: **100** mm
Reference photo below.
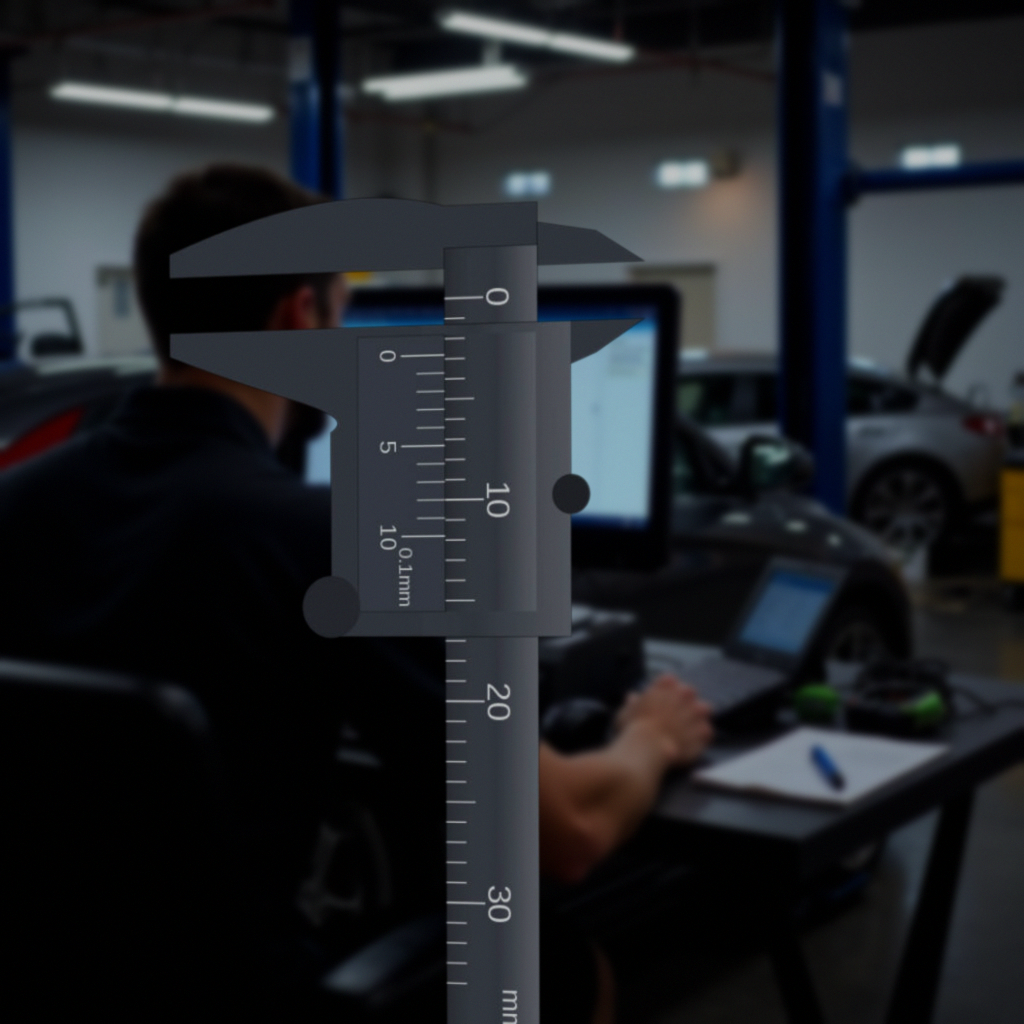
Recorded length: **2.8** mm
